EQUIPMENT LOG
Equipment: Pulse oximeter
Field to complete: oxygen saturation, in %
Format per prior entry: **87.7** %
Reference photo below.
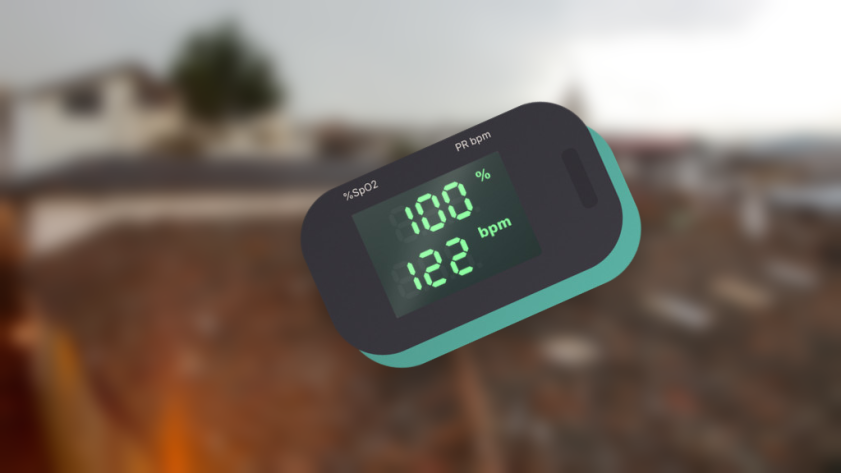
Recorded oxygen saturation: **100** %
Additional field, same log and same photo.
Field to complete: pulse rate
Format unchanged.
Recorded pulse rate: **122** bpm
